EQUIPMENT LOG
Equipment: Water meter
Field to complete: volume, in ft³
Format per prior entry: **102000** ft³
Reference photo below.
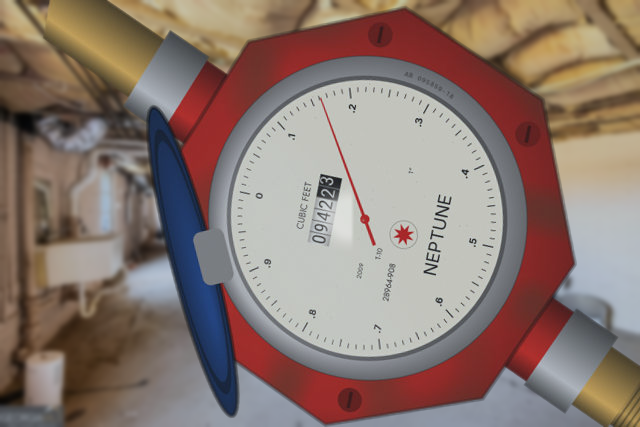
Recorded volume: **94223.16** ft³
